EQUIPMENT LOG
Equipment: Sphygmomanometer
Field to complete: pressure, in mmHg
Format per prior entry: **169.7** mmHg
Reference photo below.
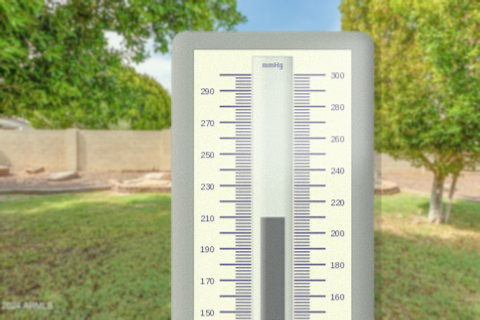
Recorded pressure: **210** mmHg
